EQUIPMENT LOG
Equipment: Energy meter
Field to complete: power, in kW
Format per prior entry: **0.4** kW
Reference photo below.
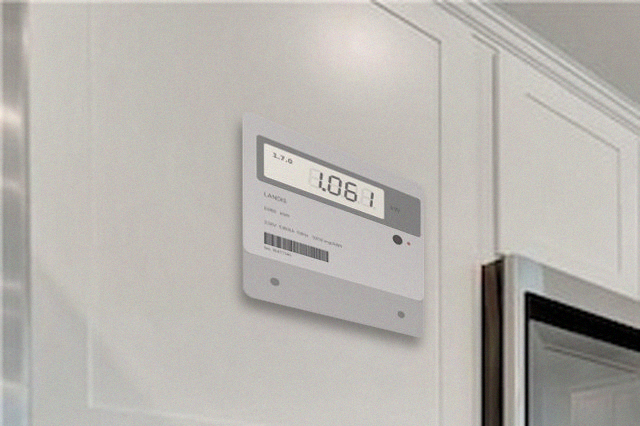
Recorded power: **1.061** kW
